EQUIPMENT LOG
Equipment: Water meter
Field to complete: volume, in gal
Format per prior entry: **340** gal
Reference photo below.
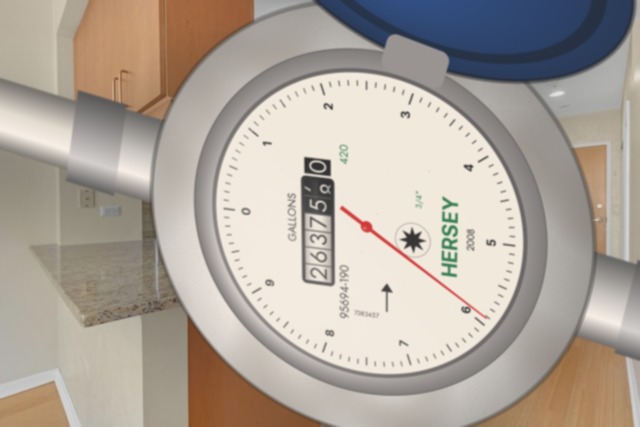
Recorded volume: **2637575.9** gal
